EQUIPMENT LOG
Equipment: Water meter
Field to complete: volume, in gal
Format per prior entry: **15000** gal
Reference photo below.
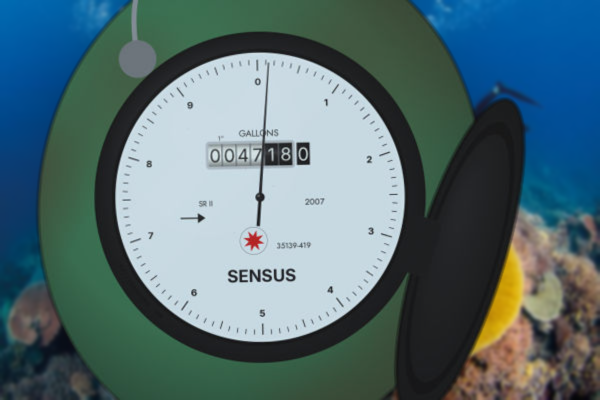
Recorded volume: **47180.1** gal
